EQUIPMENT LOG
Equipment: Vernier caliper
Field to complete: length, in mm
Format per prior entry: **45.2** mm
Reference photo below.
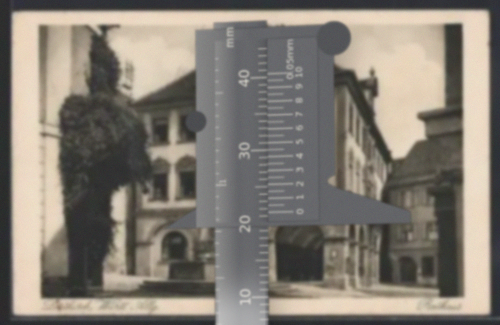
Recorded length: **21.5** mm
